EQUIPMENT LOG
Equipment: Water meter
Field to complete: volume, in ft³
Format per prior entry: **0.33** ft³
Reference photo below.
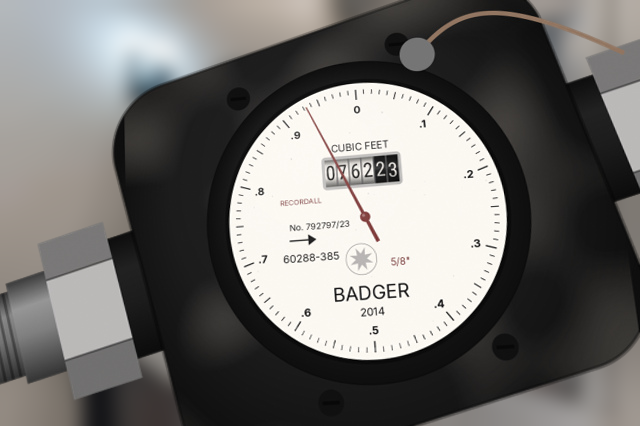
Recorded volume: **76222.93** ft³
